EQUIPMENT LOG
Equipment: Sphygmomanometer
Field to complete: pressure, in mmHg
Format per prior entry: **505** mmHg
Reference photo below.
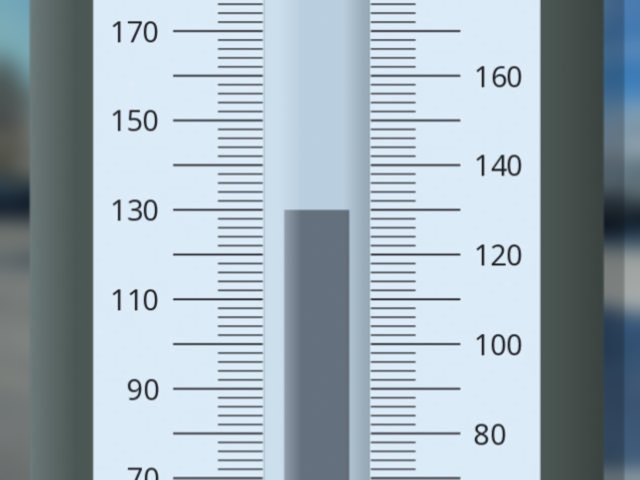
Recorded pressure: **130** mmHg
